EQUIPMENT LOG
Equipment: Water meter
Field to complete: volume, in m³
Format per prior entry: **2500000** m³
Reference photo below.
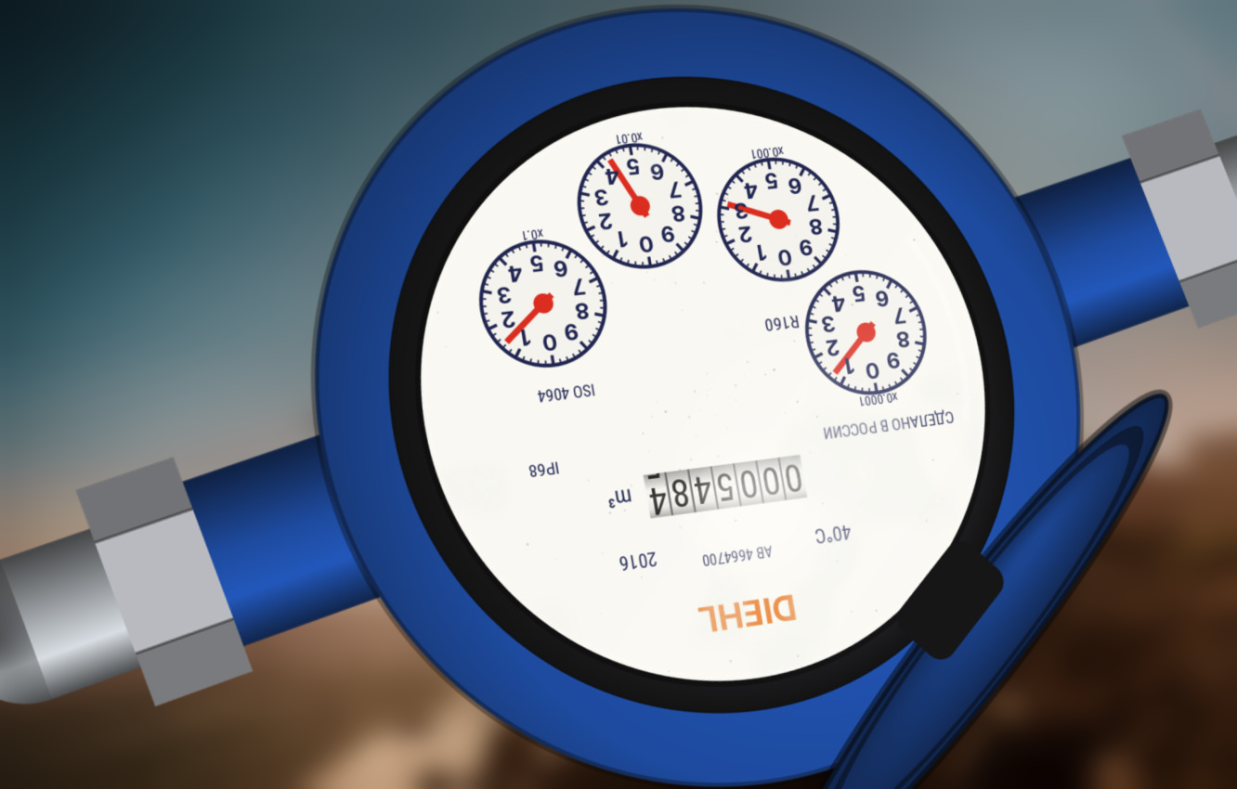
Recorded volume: **5484.1431** m³
